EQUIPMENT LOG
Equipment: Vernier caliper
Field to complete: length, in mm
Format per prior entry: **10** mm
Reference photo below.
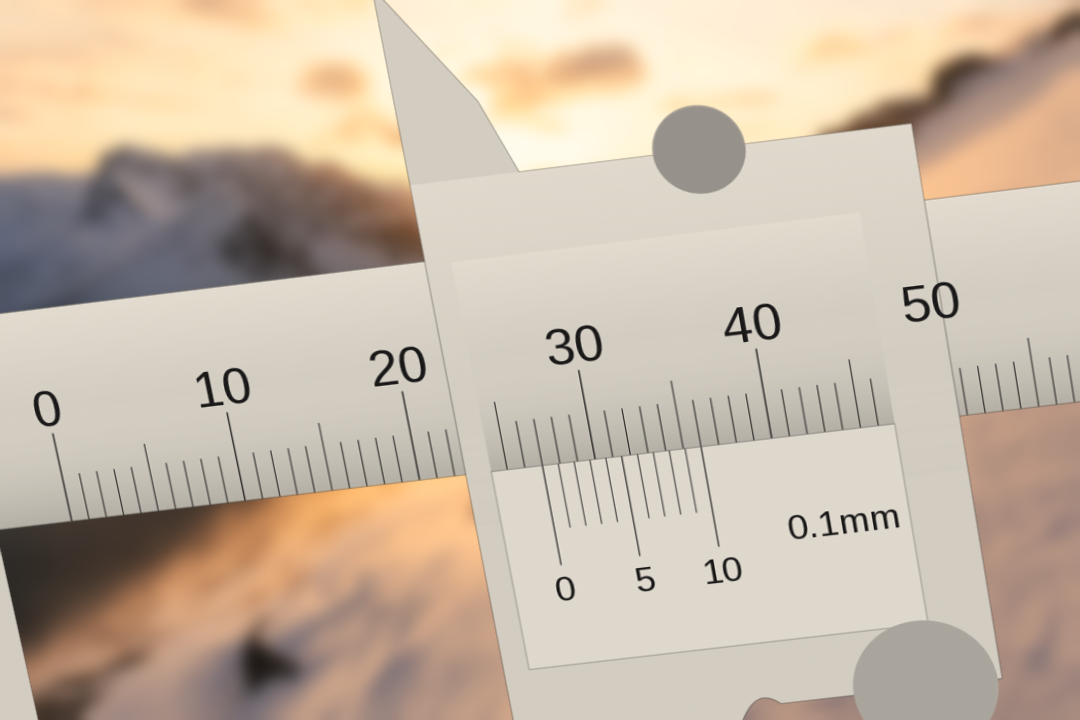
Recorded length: **27.0** mm
